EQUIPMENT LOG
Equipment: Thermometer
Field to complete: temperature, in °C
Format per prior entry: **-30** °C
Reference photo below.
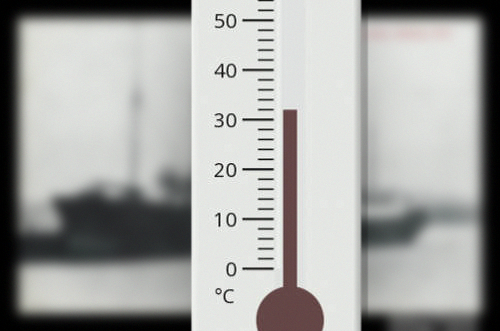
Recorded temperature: **32** °C
